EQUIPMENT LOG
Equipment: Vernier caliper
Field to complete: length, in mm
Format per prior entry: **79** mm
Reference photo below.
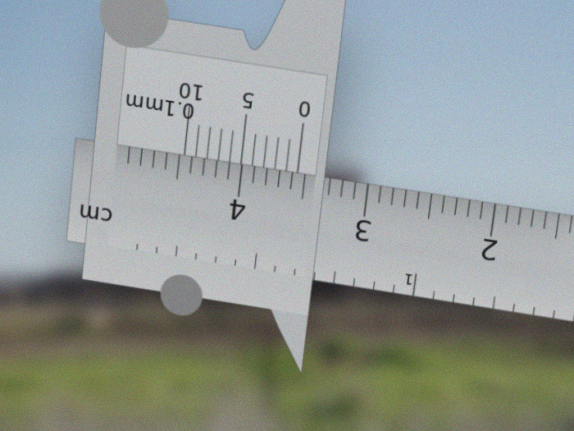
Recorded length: **35.6** mm
